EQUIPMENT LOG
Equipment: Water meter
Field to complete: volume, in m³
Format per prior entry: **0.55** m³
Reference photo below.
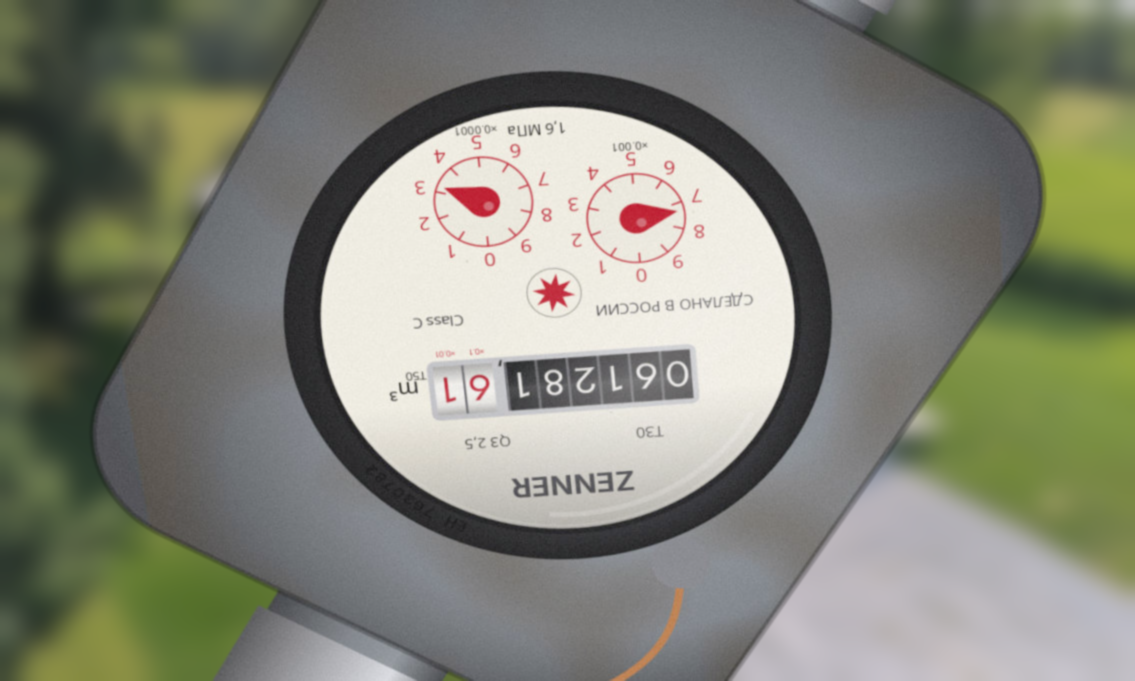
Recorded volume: **61281.6173** m³
